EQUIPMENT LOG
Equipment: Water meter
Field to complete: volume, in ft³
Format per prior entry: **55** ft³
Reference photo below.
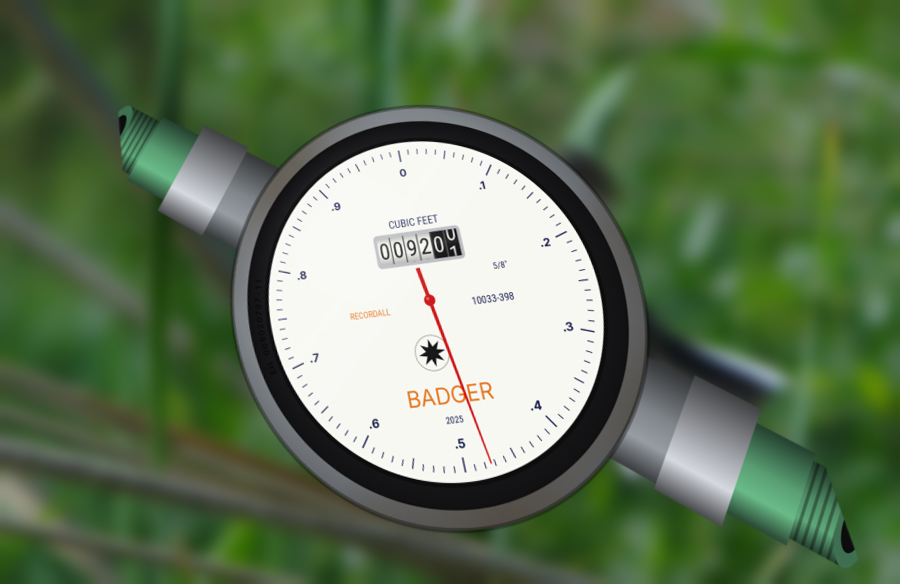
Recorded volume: **9200.47** ft³
